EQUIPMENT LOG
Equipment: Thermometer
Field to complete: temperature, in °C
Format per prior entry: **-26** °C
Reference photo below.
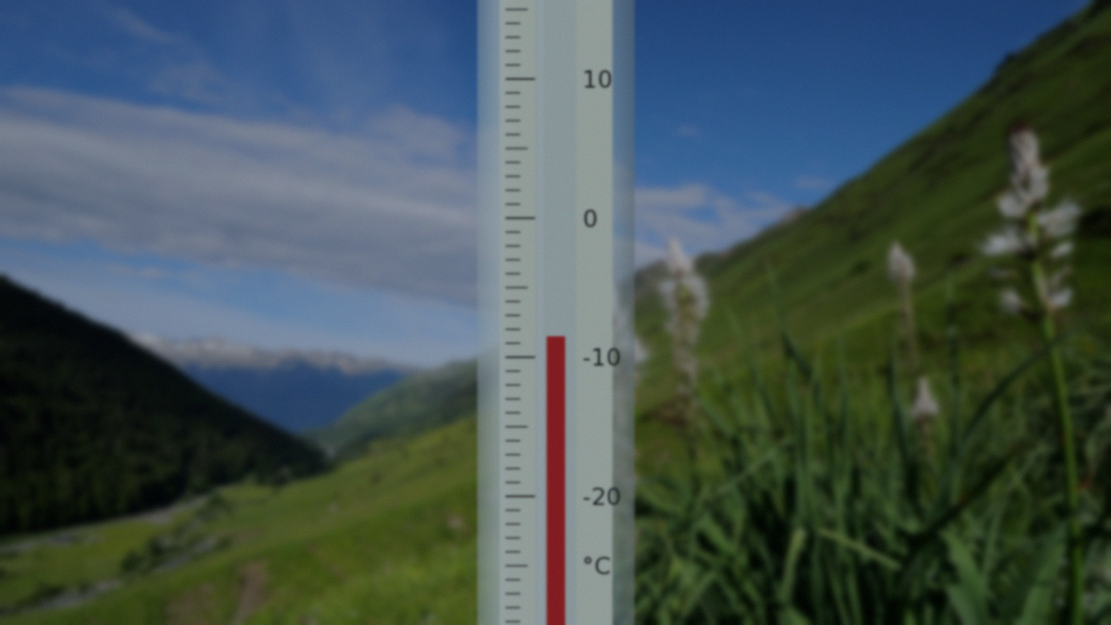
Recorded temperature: **-8.5** °C
